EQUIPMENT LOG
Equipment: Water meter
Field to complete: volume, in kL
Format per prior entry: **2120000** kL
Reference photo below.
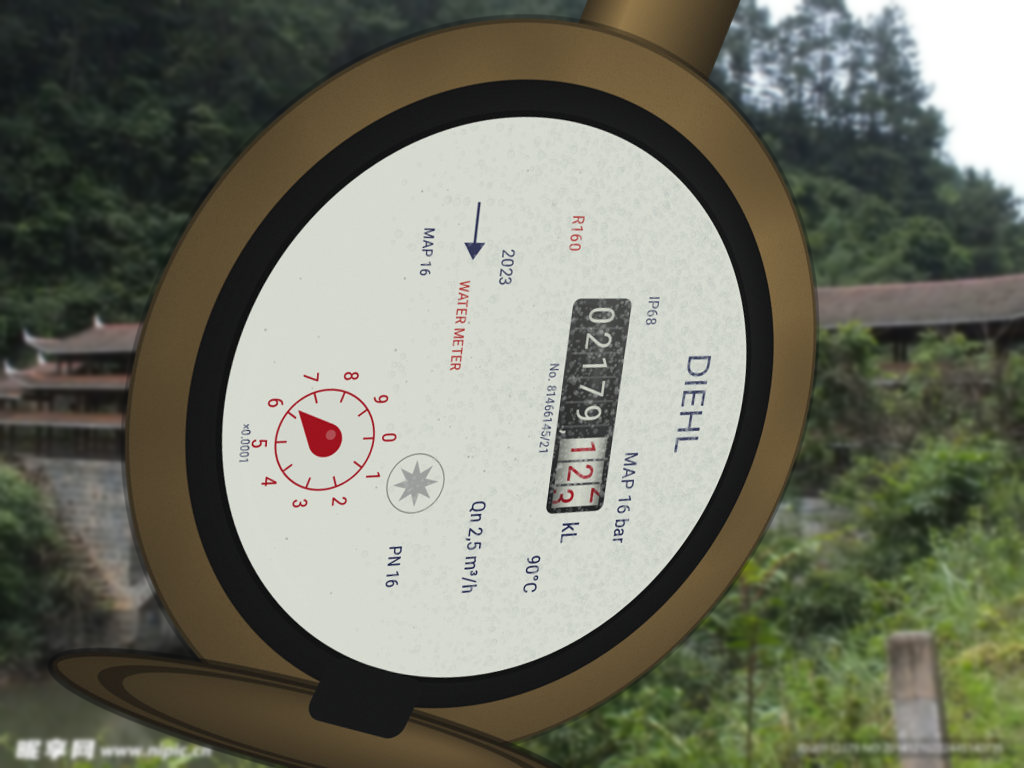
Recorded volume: **2179.1226** kL
